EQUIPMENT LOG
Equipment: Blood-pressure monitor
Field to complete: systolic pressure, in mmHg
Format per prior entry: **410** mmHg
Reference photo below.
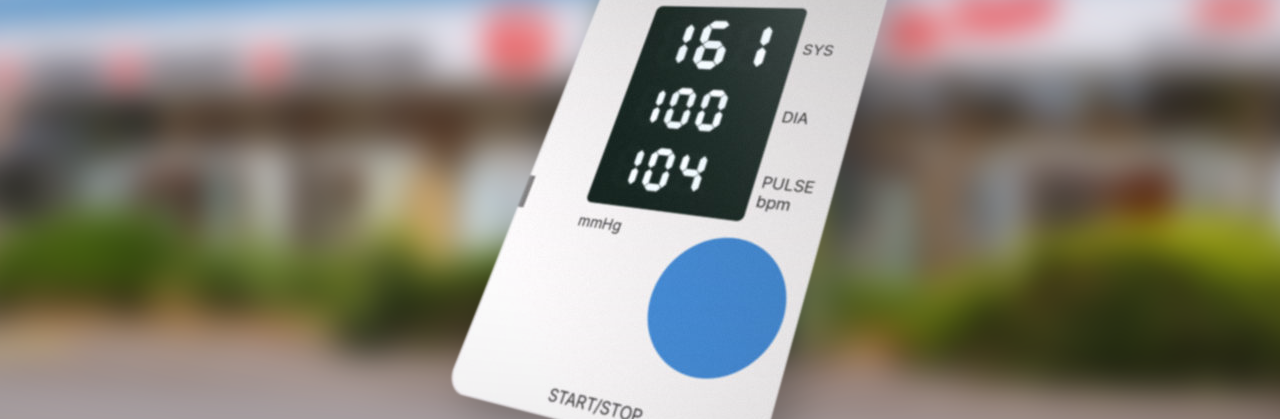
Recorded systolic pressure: **161** mmHg
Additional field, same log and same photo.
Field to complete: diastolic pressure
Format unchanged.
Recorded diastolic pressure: **100** mmHg
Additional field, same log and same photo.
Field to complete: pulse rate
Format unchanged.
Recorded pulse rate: **104** bpm
